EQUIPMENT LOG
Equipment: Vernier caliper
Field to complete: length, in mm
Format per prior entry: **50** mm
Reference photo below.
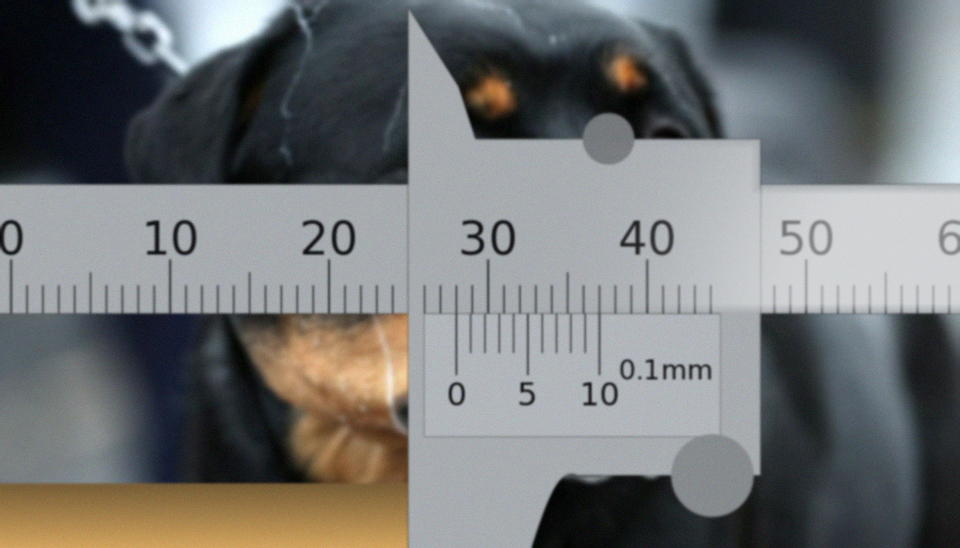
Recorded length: **28.0** mm
